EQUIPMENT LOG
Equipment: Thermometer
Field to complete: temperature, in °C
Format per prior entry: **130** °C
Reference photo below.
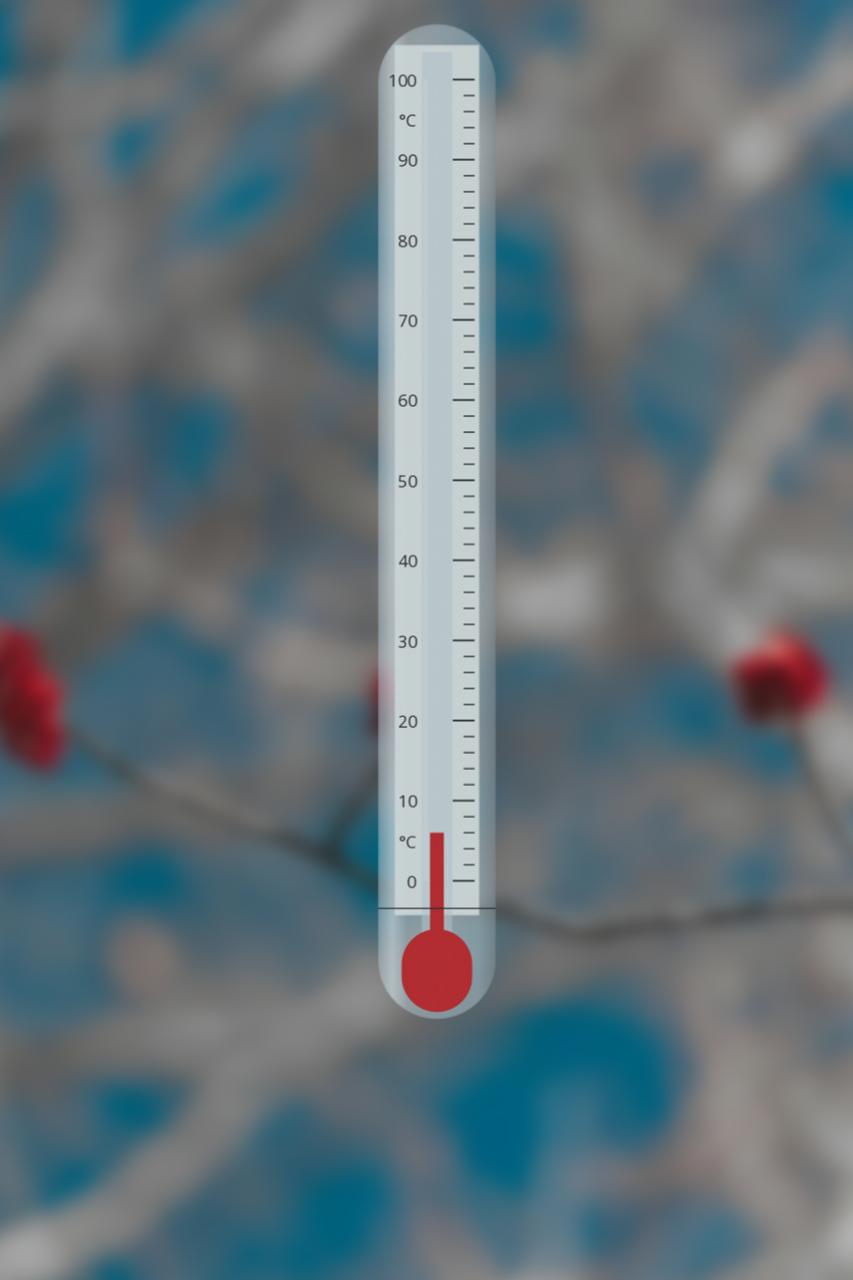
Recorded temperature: **6** °C
